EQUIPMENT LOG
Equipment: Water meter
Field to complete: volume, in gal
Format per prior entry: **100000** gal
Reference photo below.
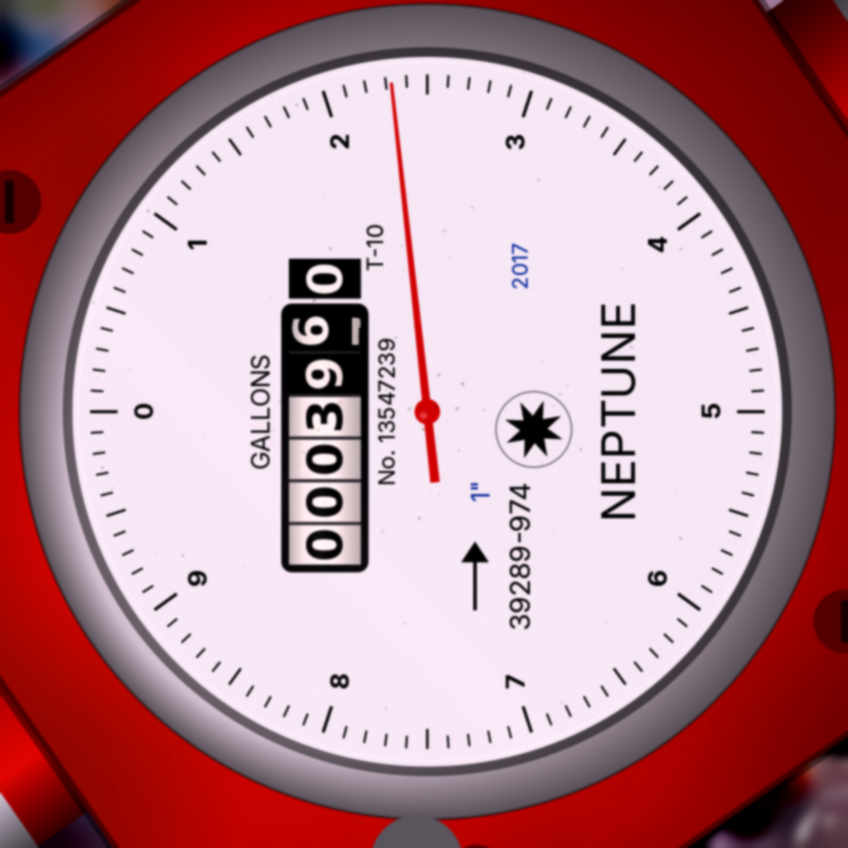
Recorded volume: **3962.3** gal
